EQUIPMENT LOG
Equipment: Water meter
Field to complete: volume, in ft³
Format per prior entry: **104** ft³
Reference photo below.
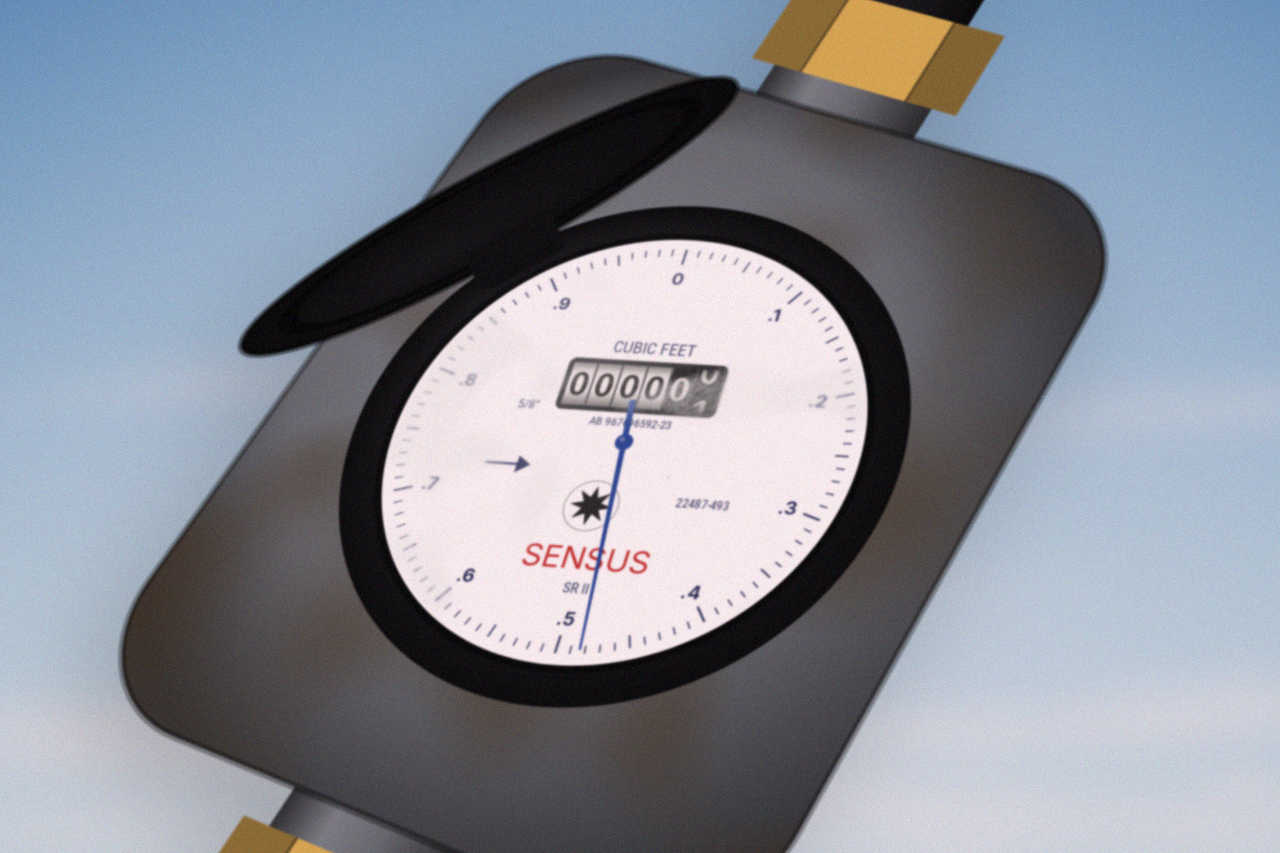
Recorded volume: **0.48** ft³
